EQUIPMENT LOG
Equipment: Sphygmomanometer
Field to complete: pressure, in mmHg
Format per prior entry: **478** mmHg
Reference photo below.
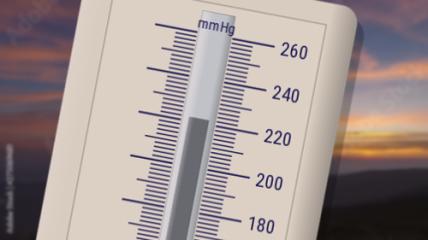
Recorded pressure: **222** mmHg
